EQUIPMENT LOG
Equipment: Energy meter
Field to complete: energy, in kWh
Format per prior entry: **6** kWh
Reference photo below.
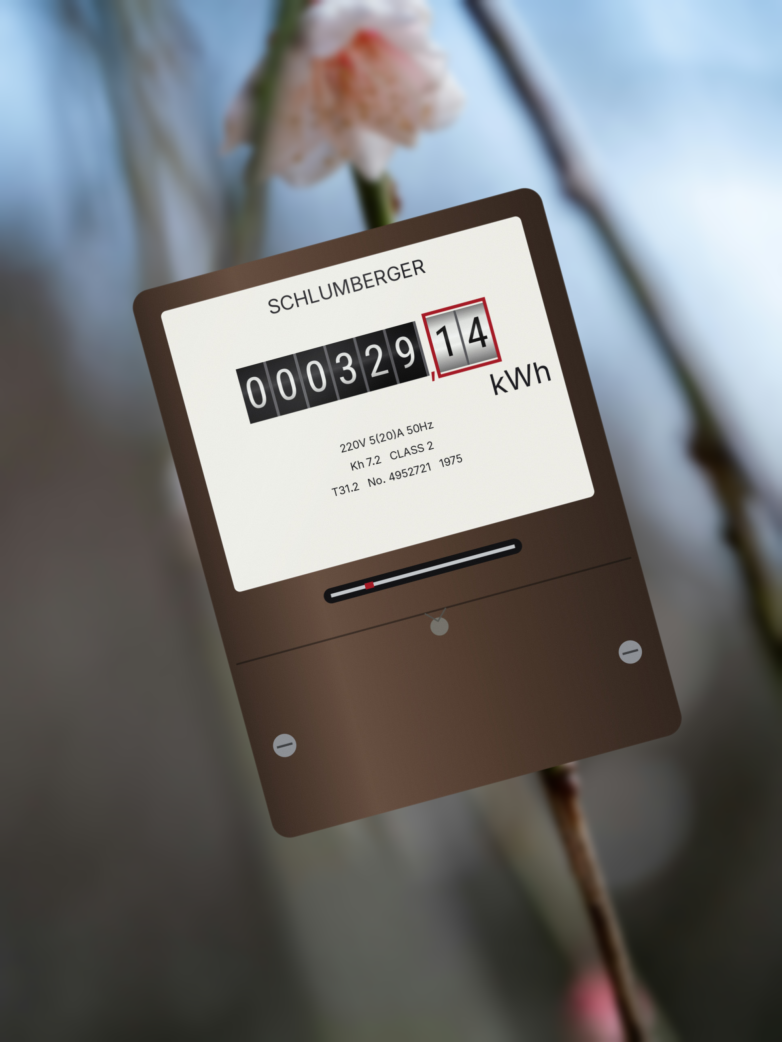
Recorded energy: **329.14** kWh
